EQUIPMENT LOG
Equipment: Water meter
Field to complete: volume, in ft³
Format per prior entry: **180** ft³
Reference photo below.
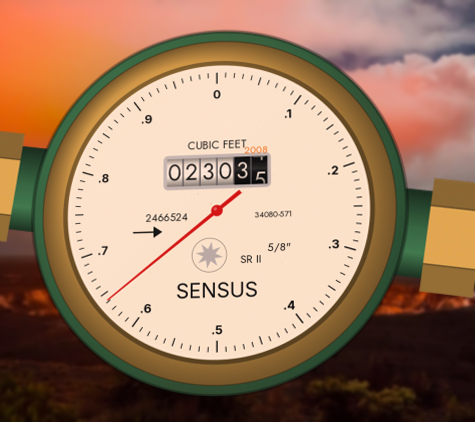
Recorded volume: **23034.64** ft³
